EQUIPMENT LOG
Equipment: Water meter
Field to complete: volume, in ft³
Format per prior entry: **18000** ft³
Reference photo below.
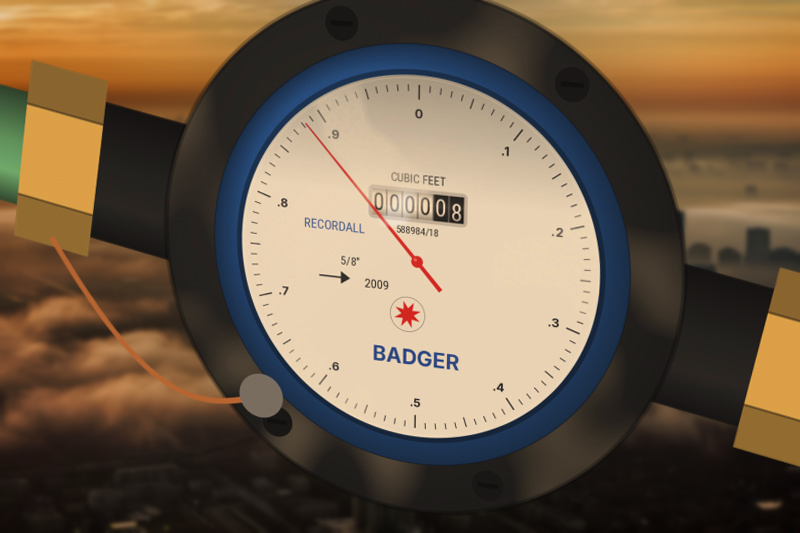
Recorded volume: **7.88** ft³
